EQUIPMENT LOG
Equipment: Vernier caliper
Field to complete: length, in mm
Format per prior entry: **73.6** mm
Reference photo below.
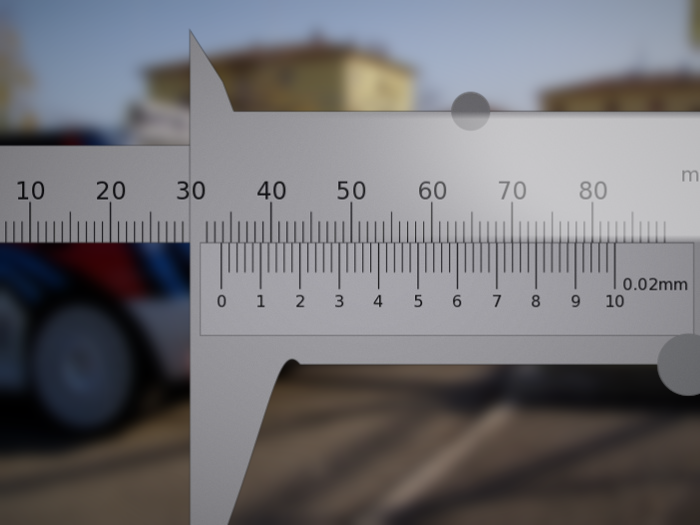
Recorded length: **33.8** mm
